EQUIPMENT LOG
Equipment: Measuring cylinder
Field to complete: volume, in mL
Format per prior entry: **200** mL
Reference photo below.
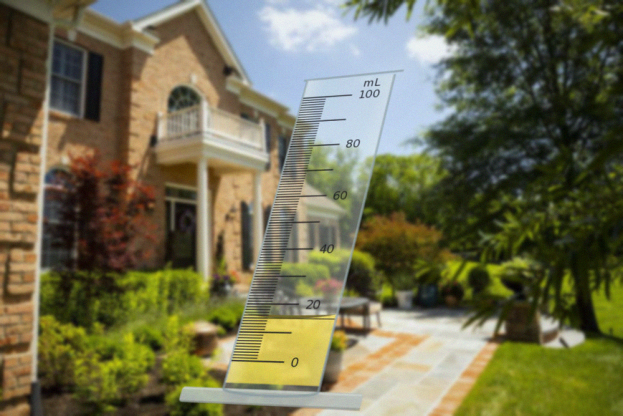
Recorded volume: **15** mL
